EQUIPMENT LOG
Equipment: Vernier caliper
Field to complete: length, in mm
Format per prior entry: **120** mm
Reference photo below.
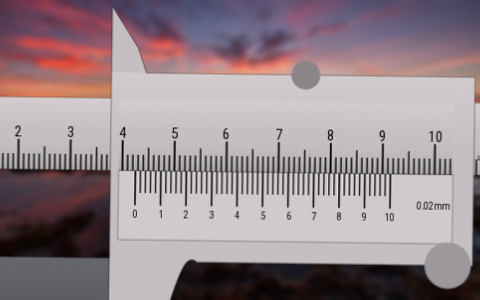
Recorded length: **42.5** mm
